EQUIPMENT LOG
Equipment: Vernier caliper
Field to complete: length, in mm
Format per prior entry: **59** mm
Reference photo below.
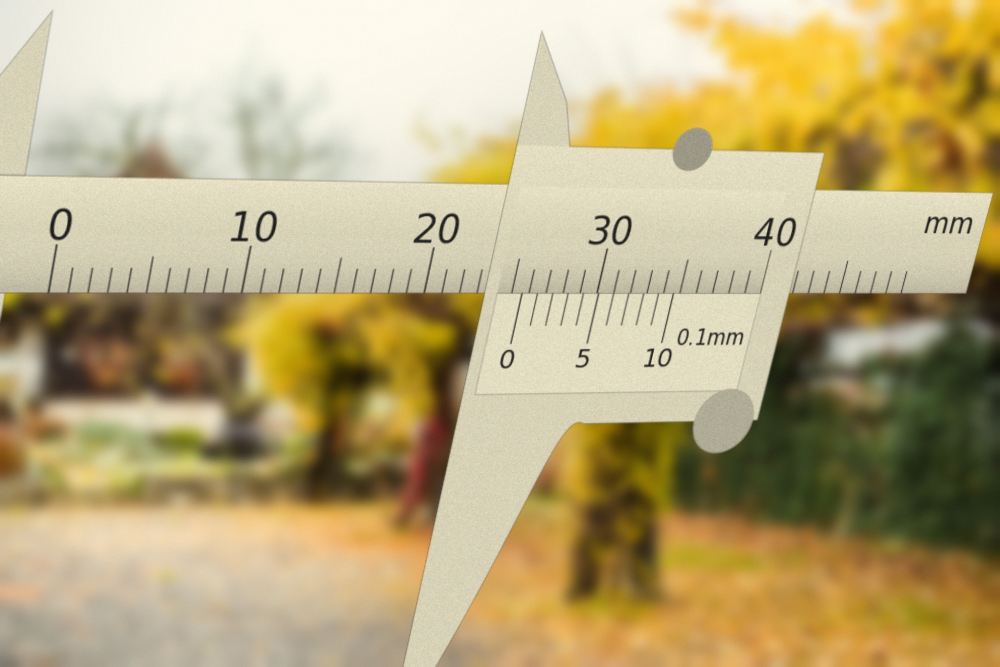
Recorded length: **25.6** mm
